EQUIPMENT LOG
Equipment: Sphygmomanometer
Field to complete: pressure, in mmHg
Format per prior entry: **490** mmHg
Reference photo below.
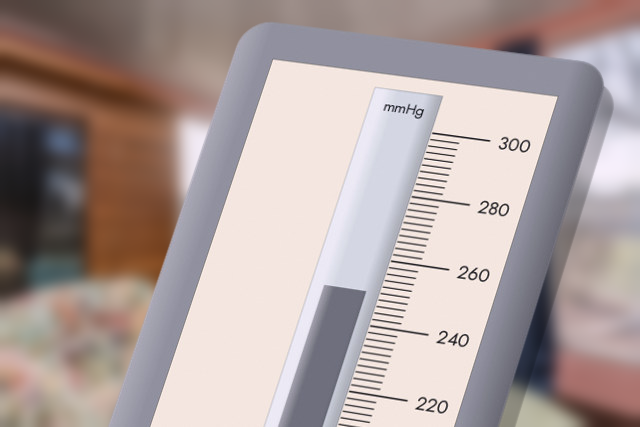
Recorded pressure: **250** mmHg
